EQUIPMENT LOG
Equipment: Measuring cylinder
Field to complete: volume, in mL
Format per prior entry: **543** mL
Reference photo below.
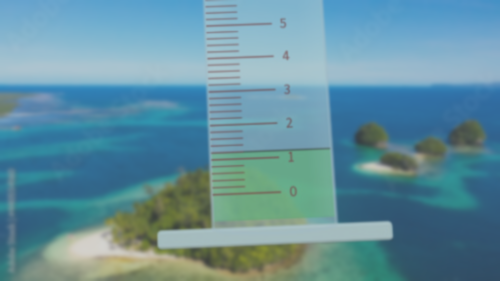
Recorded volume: **1.2** mL
